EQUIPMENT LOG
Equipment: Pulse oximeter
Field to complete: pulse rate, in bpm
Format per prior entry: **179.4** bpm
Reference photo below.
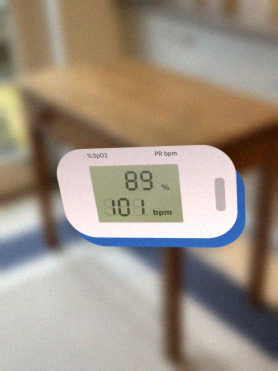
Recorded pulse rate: **101** bpm
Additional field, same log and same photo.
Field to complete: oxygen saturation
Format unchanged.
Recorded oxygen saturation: **89** %
